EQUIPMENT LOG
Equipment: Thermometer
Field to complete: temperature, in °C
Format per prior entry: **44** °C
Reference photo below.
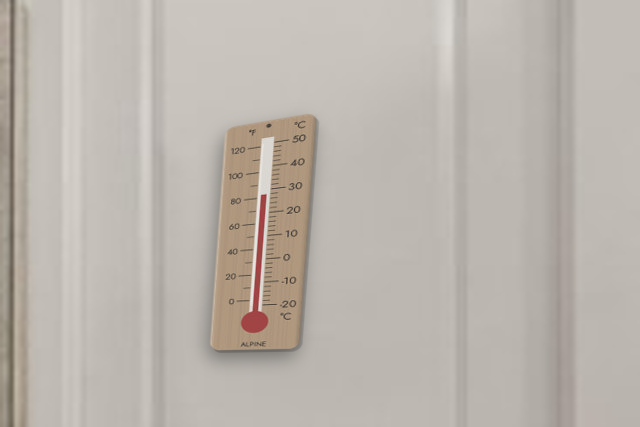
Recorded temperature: **28** °C
